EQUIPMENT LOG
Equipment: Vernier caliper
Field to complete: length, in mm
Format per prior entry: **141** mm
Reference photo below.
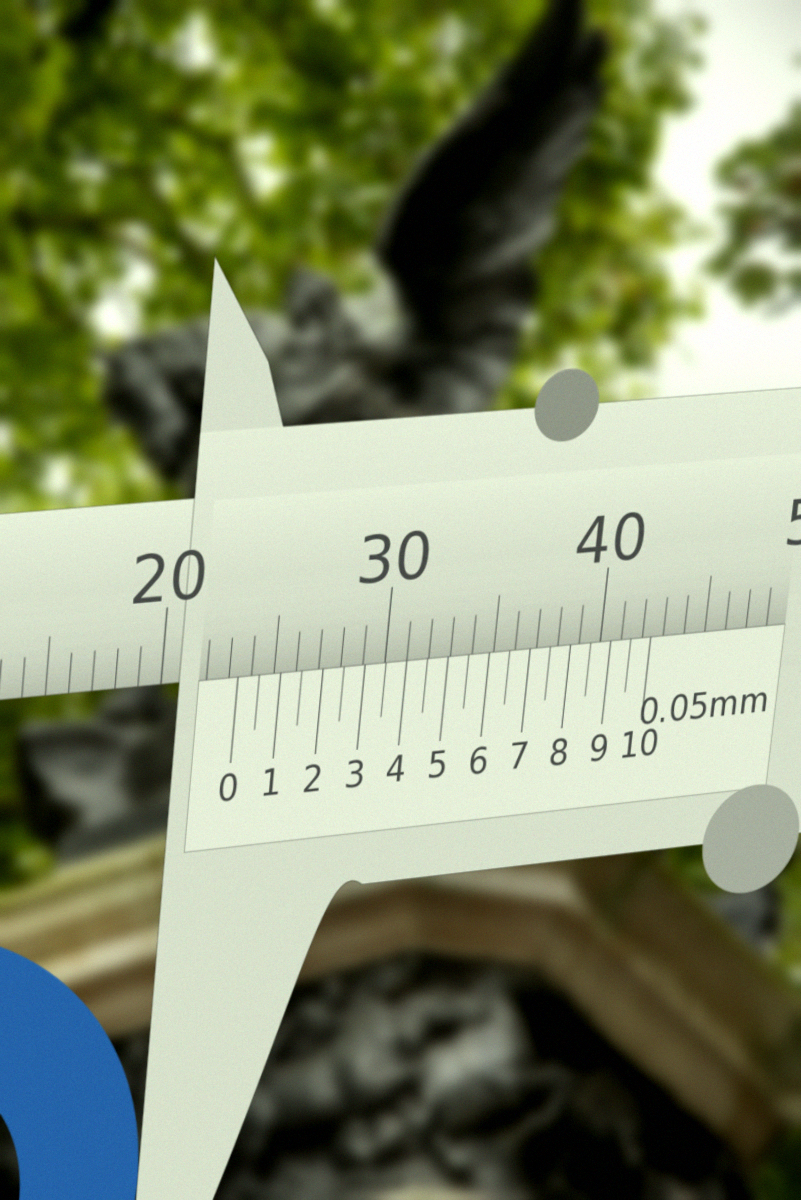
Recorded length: **23.4** mm
